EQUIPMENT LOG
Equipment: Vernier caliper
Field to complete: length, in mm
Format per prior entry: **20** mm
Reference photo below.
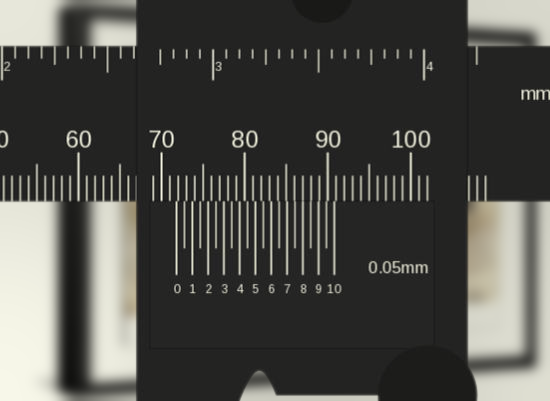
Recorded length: **71.8** mm
